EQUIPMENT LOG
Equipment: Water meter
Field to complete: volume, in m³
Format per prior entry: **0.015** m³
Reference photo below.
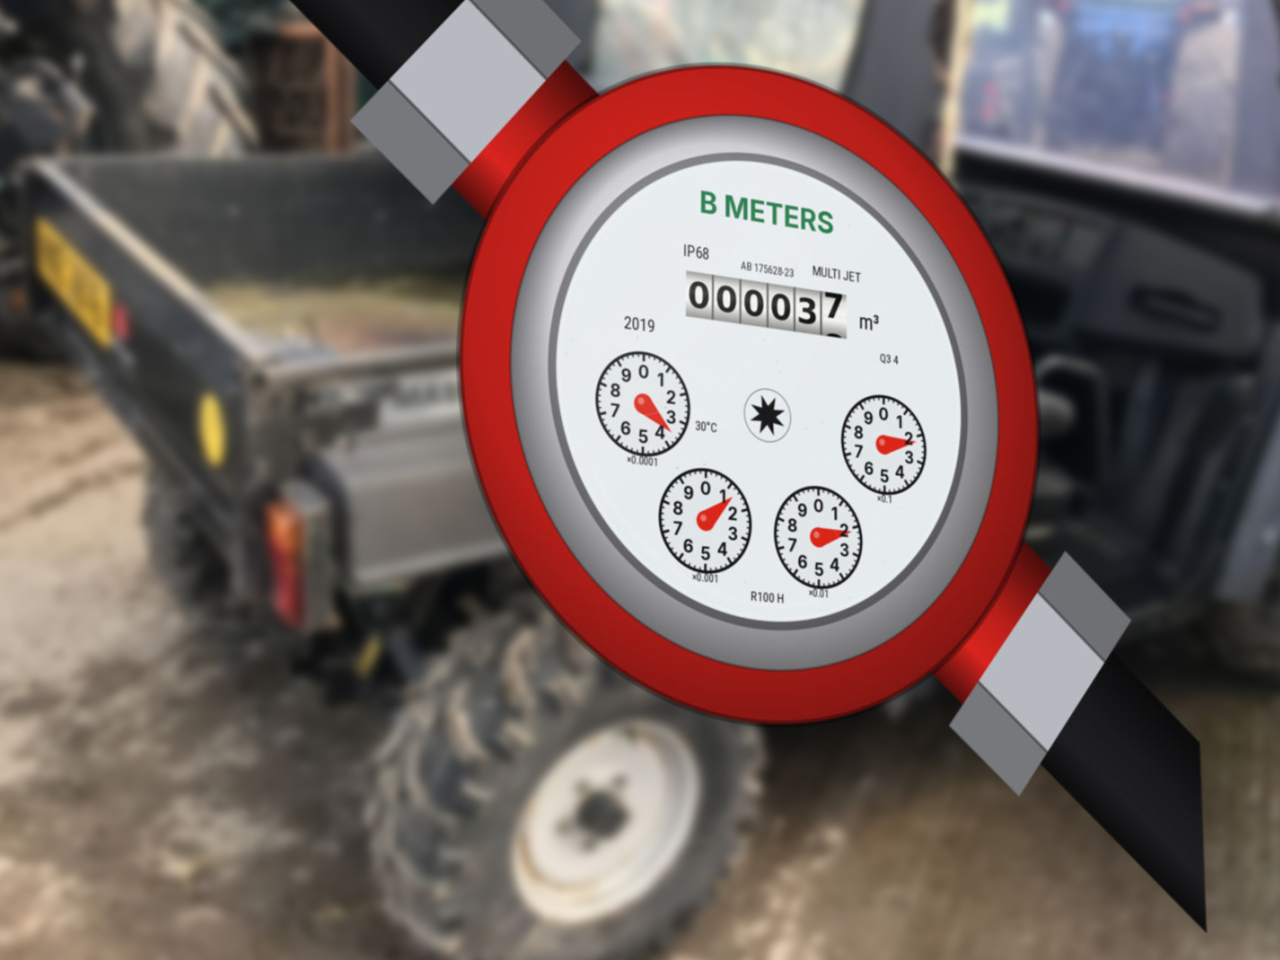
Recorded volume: **37.2213** m³
